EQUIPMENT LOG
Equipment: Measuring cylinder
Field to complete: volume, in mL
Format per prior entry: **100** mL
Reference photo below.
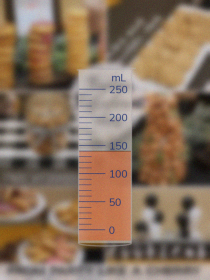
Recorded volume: **140** mL
